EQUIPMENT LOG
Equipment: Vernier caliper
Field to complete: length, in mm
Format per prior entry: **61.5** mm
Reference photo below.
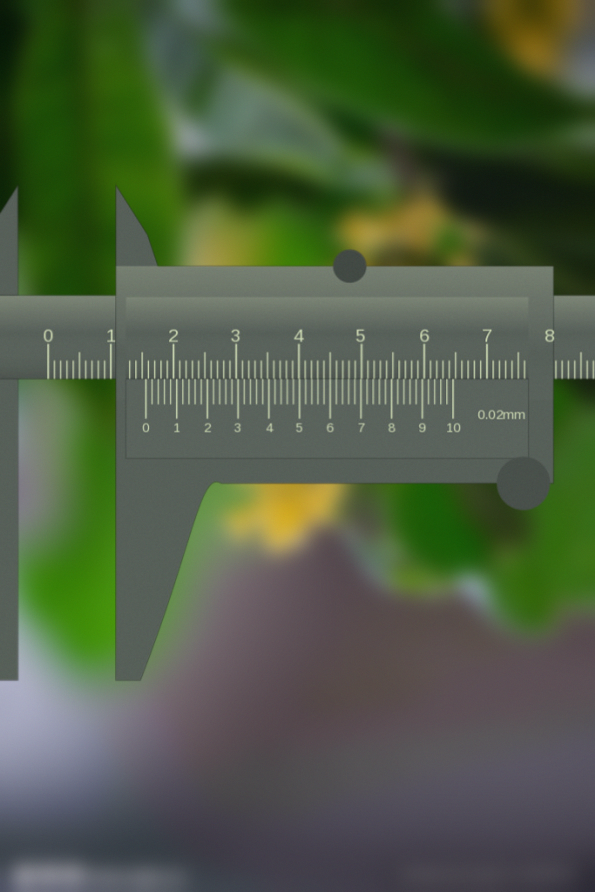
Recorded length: **15.6** mm
